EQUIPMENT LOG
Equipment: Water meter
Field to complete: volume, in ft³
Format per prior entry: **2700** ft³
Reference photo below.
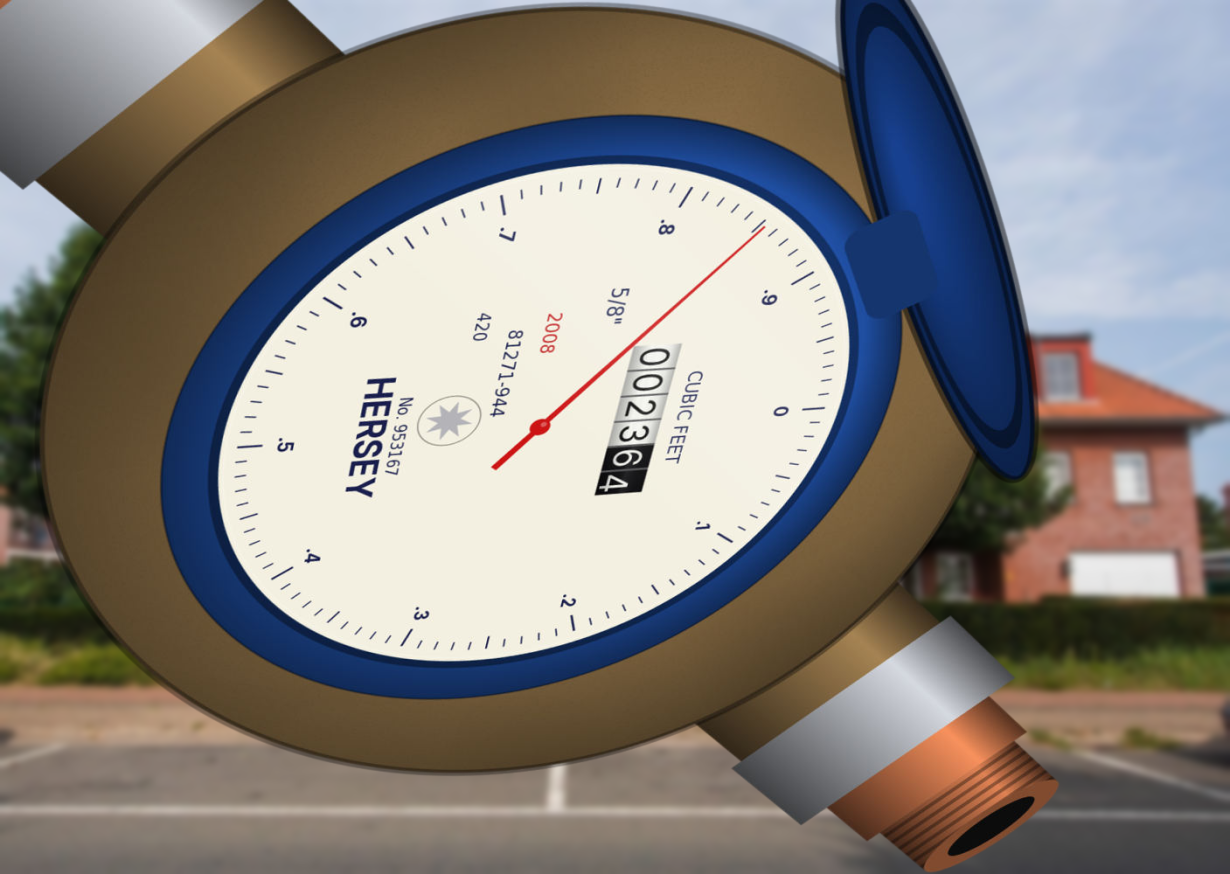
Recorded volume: **2363.85** ft³
